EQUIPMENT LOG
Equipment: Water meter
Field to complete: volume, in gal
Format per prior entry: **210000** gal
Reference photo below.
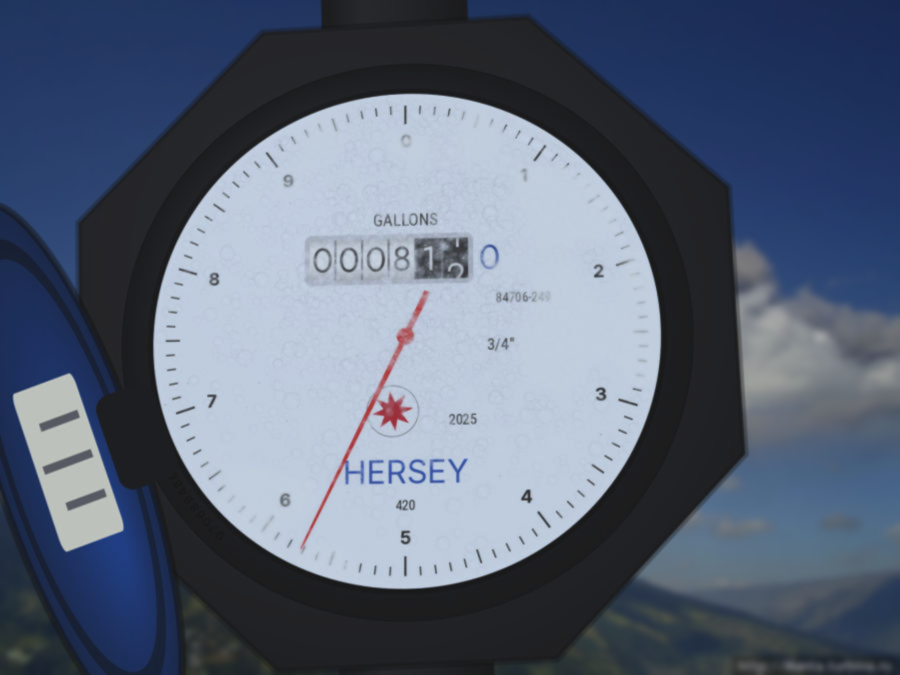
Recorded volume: **8115.7** gal
